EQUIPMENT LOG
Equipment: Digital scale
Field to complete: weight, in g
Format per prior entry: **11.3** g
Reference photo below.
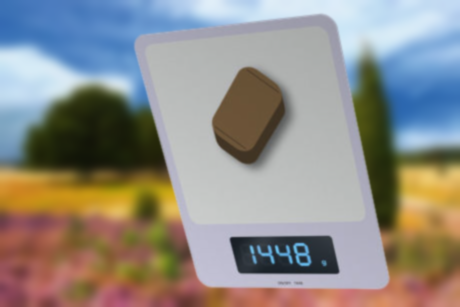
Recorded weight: **1448** g
